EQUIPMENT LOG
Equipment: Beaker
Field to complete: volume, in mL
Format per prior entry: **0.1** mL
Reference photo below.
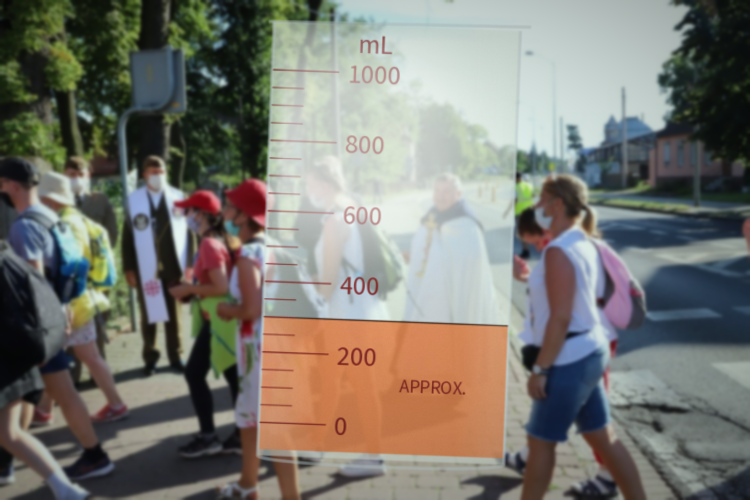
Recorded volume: **300** mL
